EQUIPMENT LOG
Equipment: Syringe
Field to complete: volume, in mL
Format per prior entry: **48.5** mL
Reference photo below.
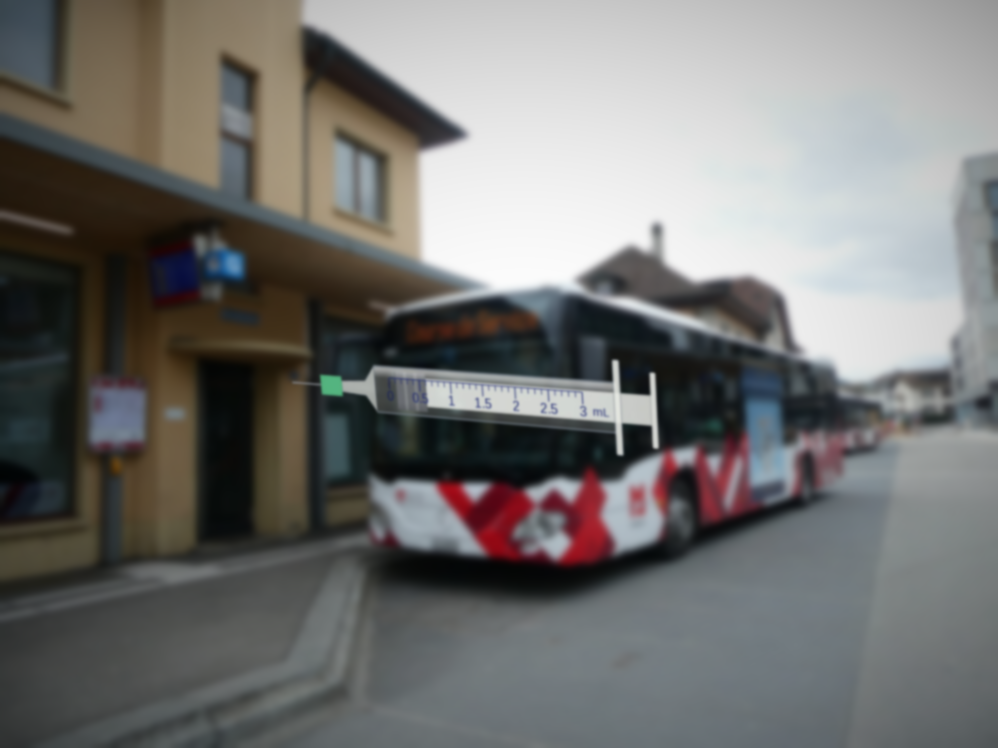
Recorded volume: **0.1** mL
